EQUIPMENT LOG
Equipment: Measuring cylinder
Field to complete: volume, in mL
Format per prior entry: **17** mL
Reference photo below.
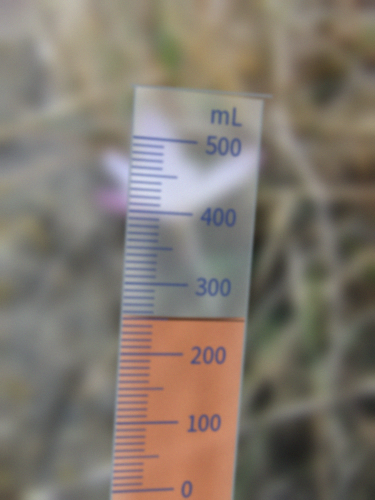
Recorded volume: **250** mL
